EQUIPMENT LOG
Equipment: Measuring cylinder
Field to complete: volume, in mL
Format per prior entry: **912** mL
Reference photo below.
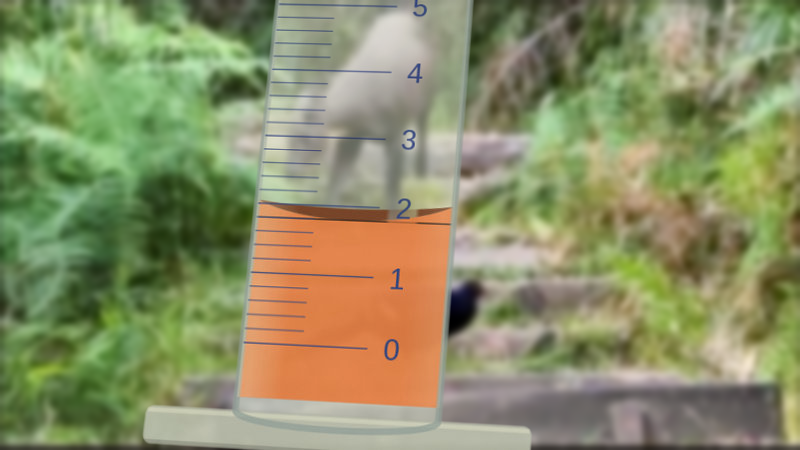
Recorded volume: **1.8** mL
